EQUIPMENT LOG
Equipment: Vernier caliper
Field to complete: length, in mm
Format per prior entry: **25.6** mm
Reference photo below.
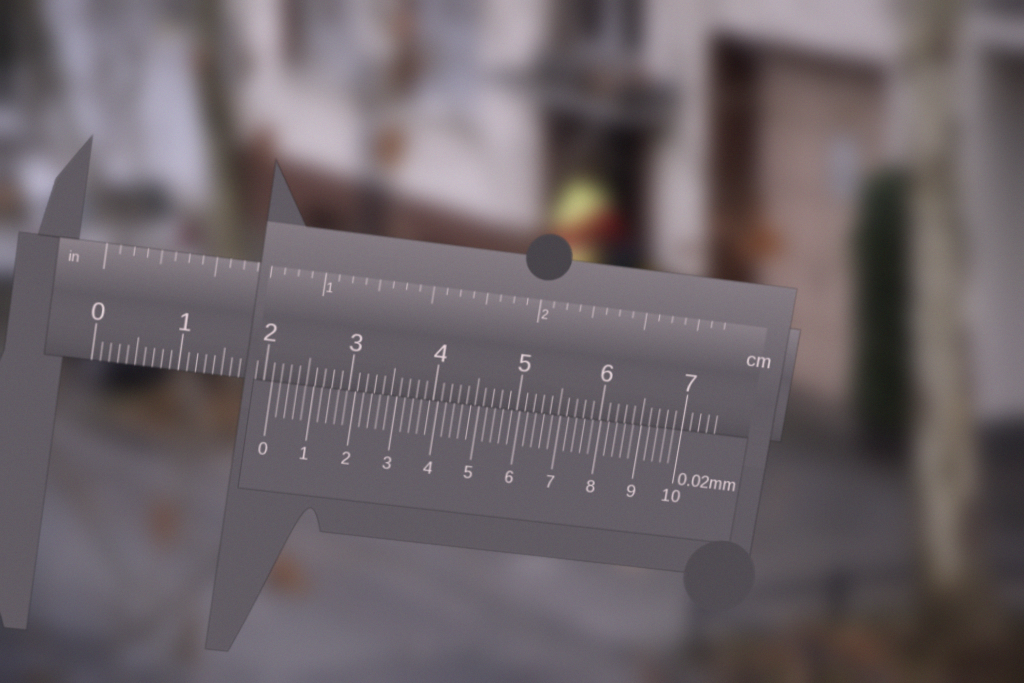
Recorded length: **21.0** mm
